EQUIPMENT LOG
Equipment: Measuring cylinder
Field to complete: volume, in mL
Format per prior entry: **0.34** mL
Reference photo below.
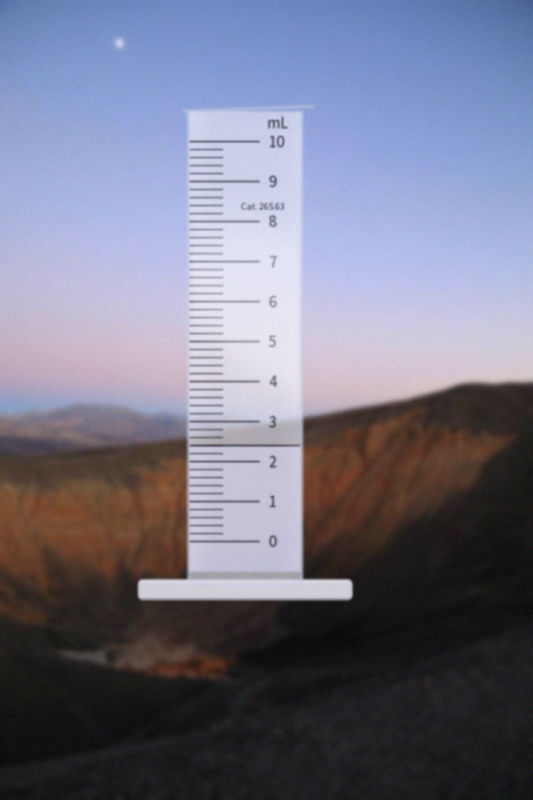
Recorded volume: **2.4** mL
